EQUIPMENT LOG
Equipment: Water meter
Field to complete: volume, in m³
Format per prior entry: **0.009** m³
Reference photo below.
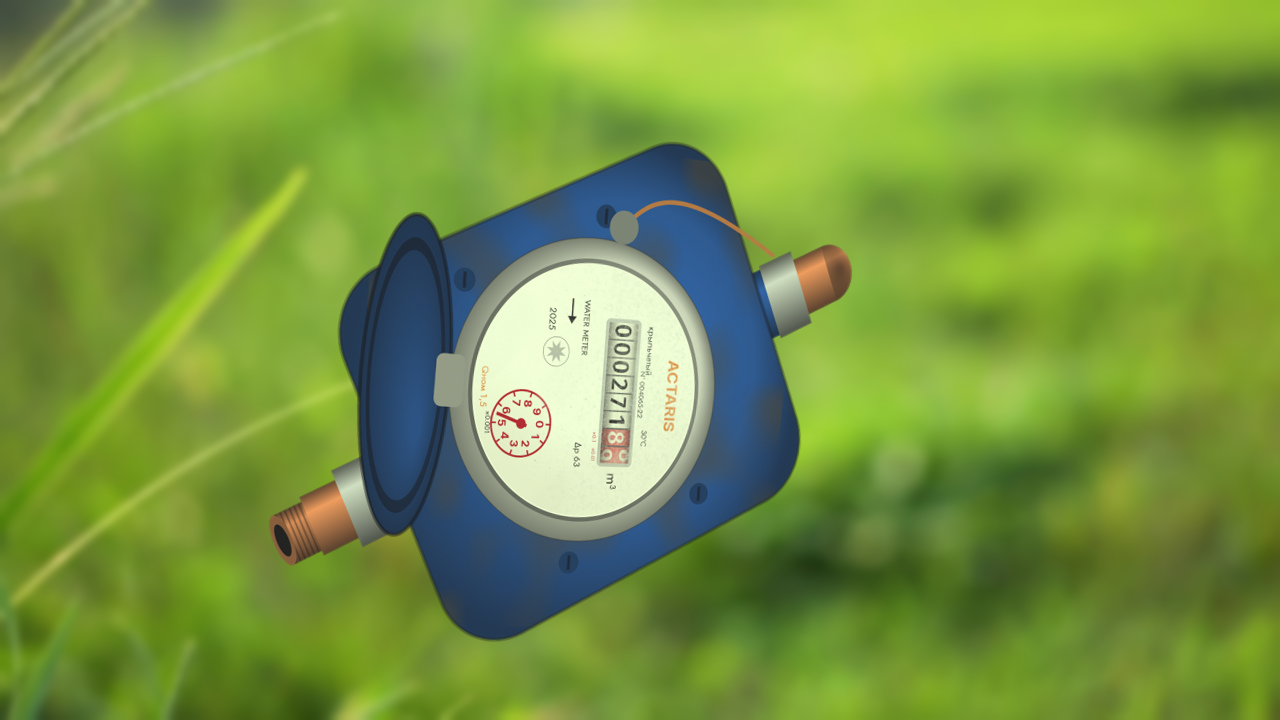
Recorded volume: **271.885** m³
